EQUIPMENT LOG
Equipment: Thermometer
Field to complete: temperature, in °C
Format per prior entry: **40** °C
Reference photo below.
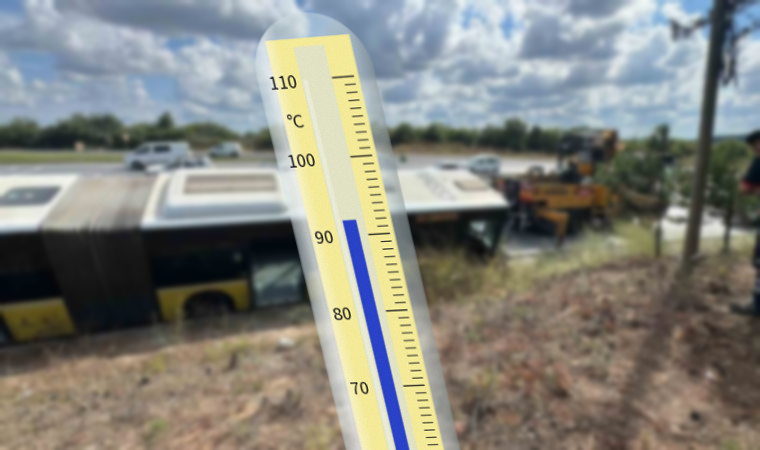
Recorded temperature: **92** °C
